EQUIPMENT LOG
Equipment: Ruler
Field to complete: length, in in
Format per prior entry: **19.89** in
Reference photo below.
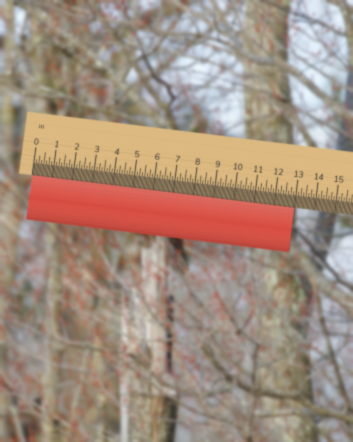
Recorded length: **13** in
